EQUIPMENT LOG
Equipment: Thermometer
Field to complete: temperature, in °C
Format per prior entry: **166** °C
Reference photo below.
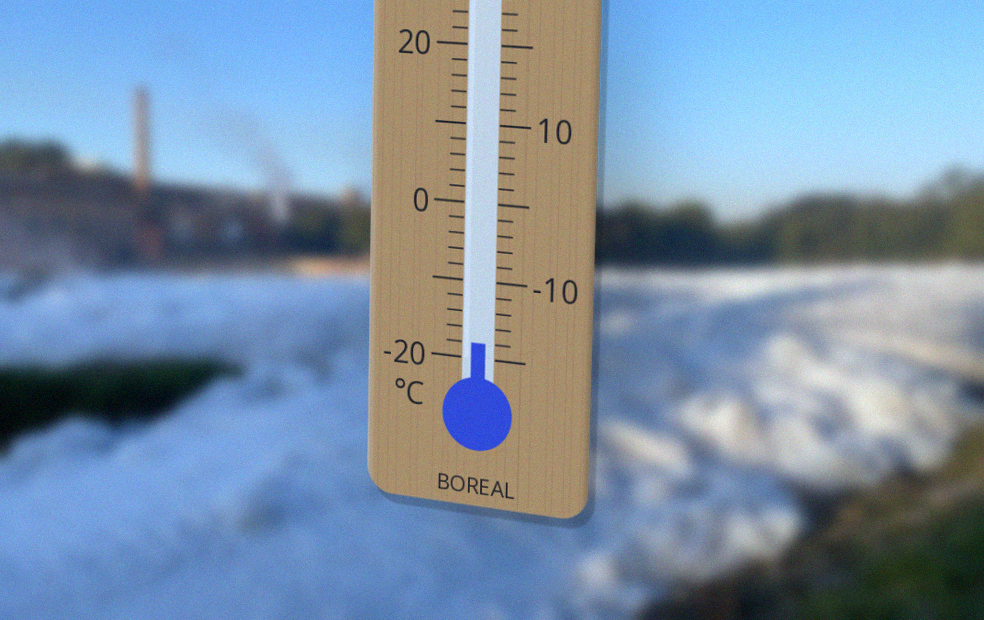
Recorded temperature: **-18** °C
